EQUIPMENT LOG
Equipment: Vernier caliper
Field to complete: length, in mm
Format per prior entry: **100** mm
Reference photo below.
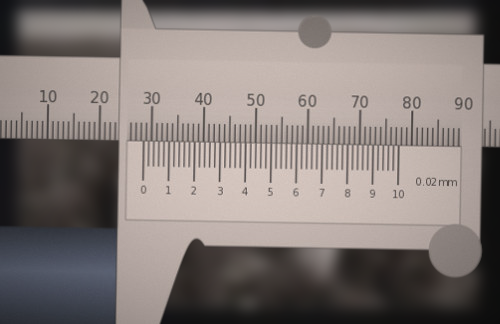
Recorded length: **28.5** mm
